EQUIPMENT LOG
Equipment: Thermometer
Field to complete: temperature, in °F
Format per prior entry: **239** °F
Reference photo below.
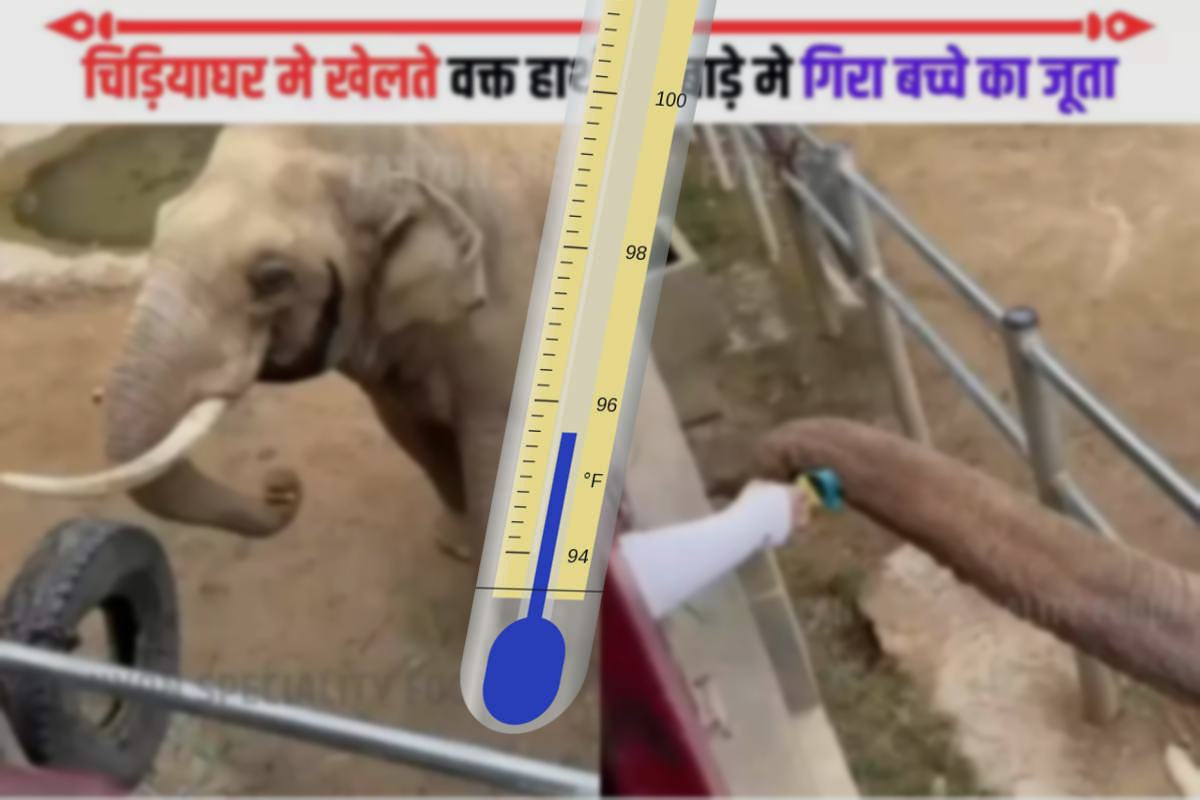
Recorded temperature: **95.6** °F
